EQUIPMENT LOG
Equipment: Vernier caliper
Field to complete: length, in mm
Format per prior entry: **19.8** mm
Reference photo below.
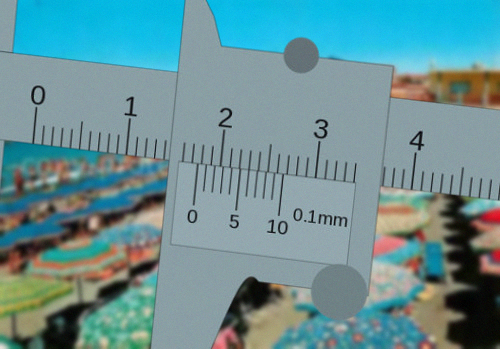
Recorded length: **17.6** mm
